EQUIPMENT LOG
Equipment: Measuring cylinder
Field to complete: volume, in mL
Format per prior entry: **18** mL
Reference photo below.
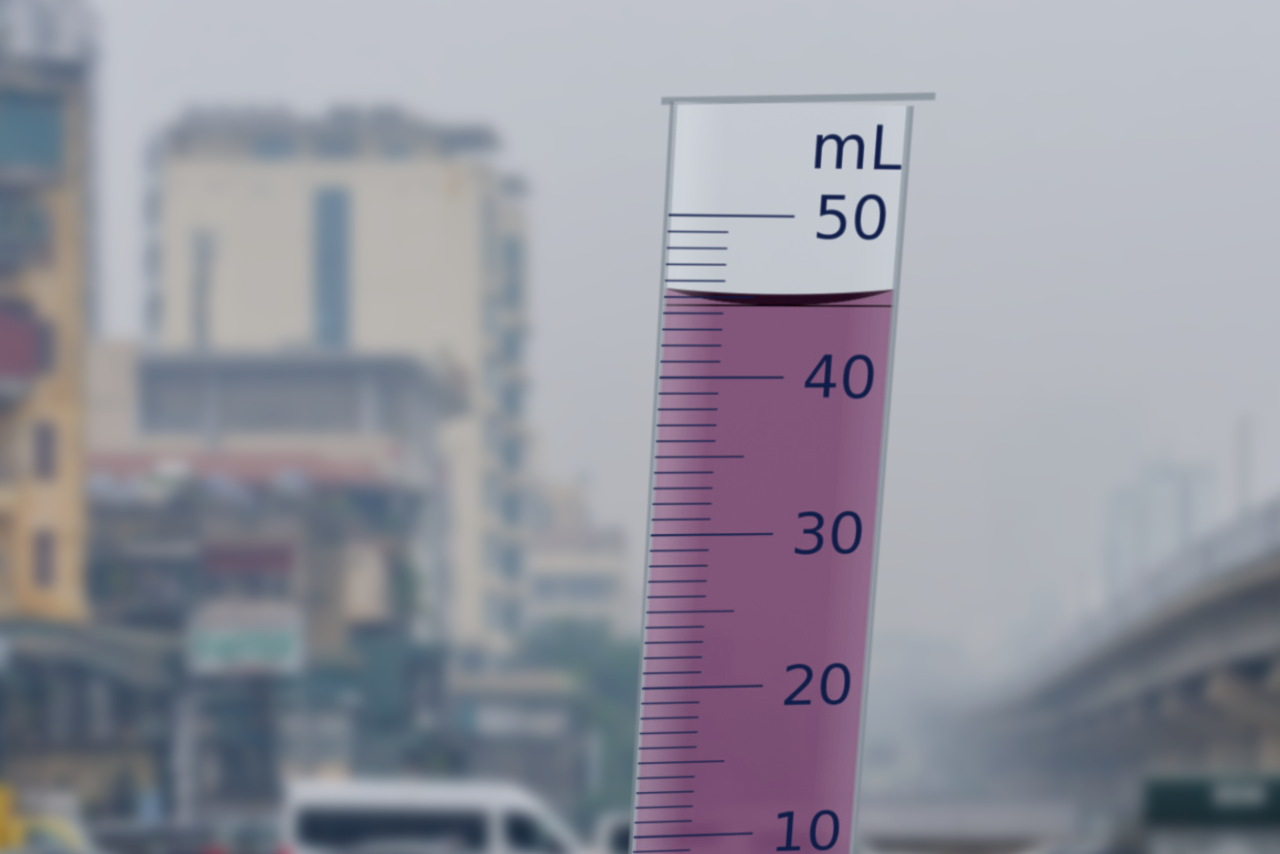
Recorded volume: **44.5** mL
